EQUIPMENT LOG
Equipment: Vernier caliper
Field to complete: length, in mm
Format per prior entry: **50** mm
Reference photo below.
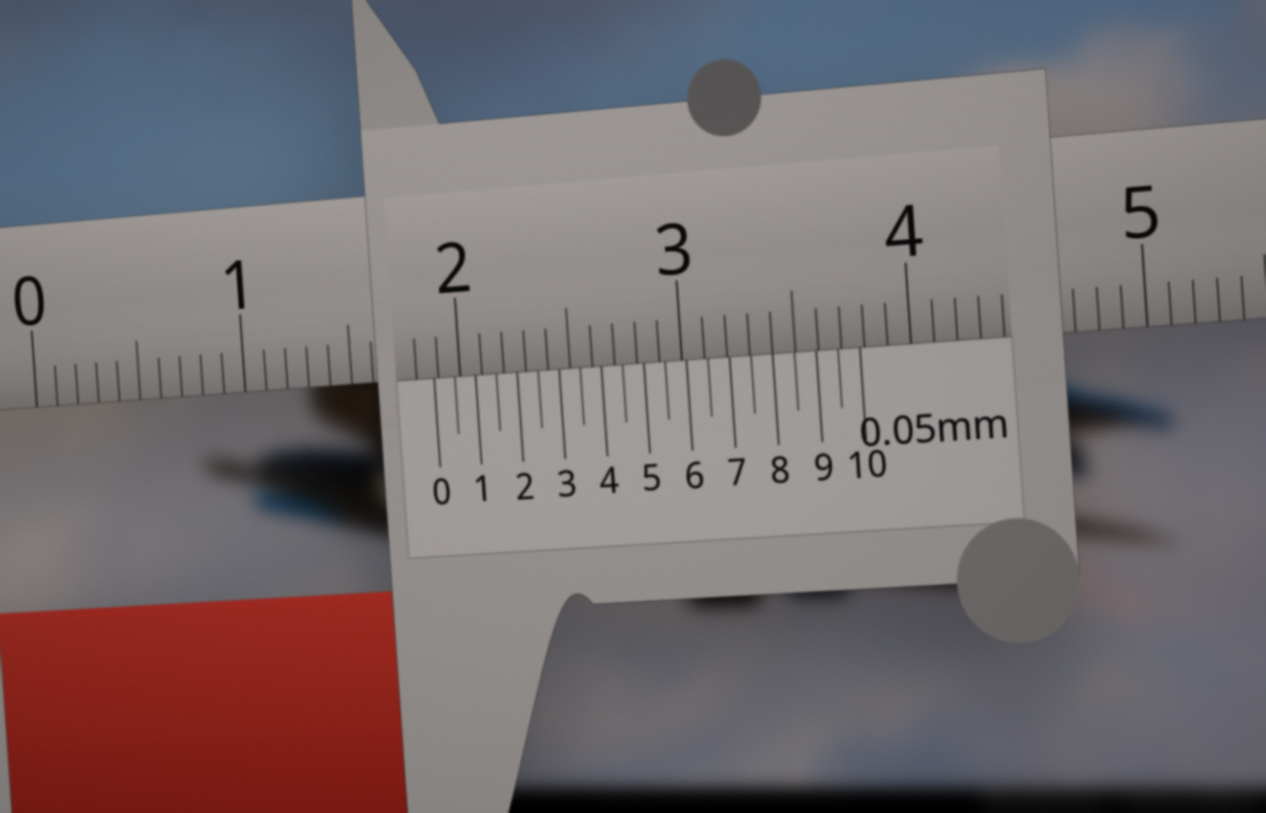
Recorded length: **18.8** mm
